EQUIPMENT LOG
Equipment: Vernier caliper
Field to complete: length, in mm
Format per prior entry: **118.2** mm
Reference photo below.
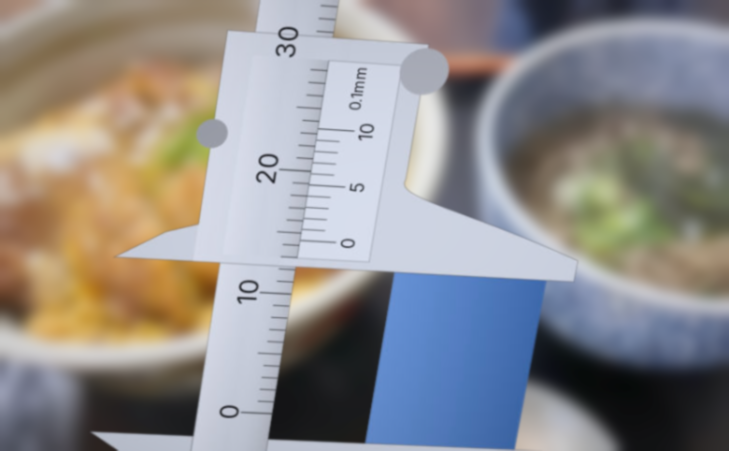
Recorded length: **14.4** mm
